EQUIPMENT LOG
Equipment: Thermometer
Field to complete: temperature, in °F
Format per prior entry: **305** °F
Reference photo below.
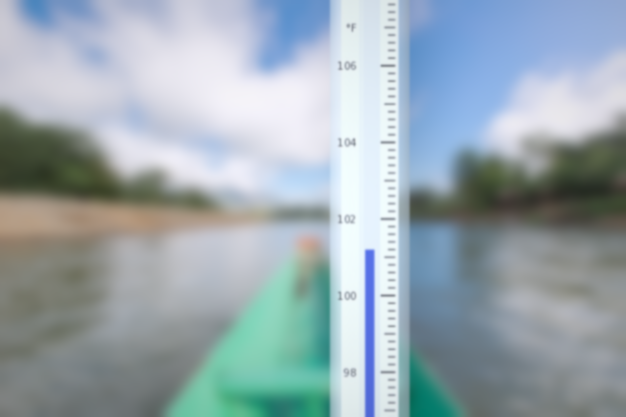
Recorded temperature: **101.2** °F
